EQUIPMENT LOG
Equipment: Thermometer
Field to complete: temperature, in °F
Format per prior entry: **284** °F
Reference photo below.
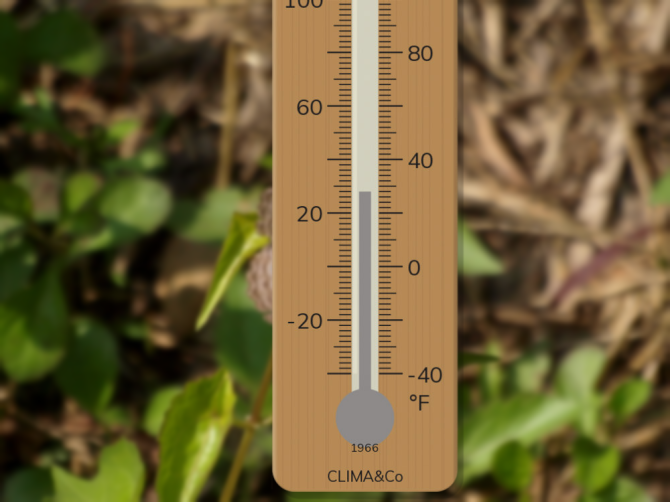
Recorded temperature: **28** °F
